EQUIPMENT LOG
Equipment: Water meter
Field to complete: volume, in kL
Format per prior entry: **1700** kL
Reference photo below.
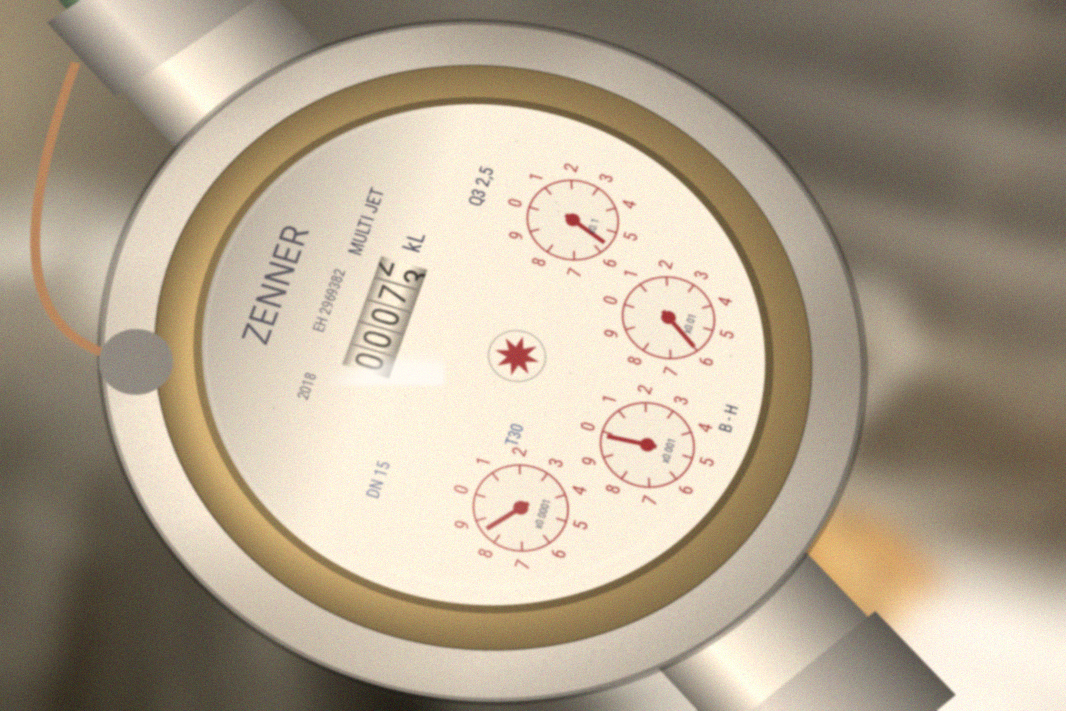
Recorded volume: **72.5598** kL
